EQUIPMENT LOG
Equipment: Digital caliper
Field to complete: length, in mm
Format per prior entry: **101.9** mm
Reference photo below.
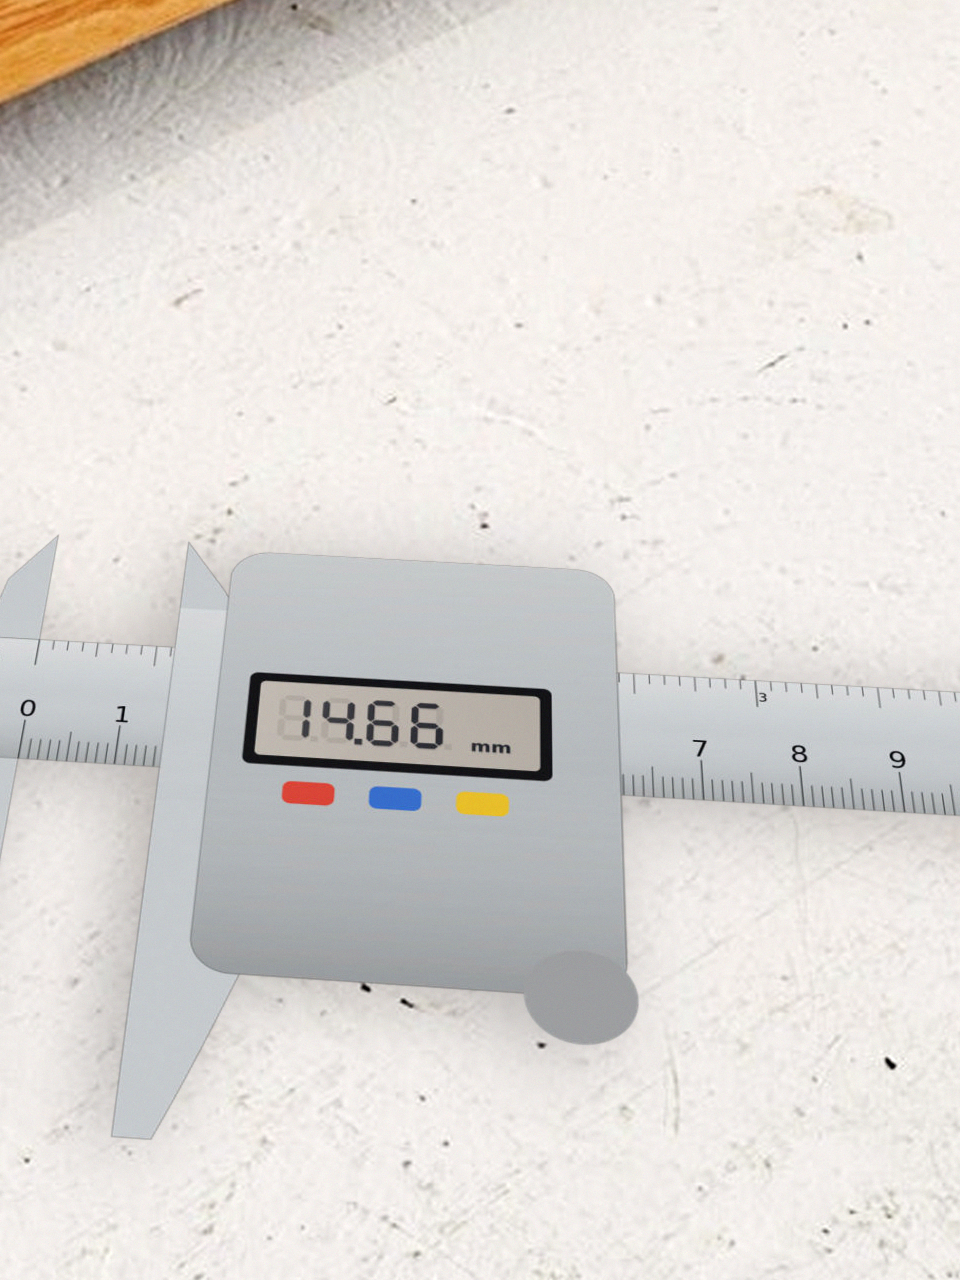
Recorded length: **14.66** mm
